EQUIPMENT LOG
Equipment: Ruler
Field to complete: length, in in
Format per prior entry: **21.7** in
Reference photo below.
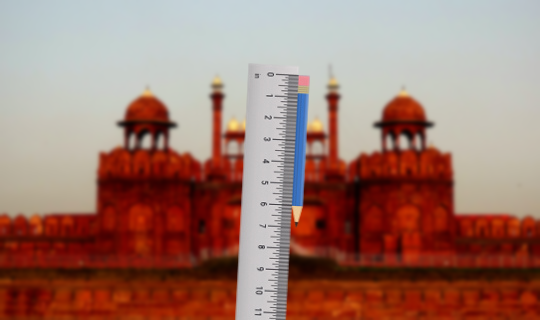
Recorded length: **7** in
